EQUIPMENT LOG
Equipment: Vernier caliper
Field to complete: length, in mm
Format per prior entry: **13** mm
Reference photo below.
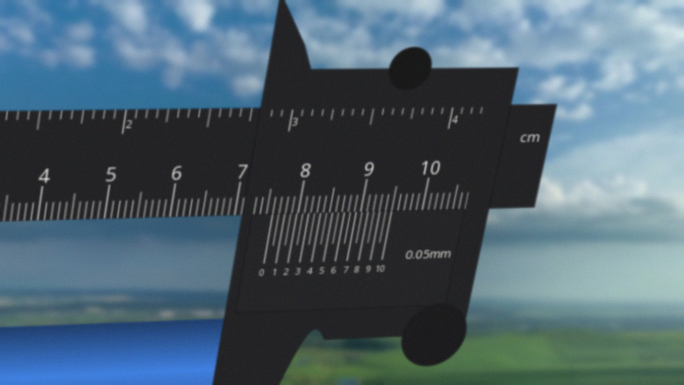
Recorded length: **76.0** mm
